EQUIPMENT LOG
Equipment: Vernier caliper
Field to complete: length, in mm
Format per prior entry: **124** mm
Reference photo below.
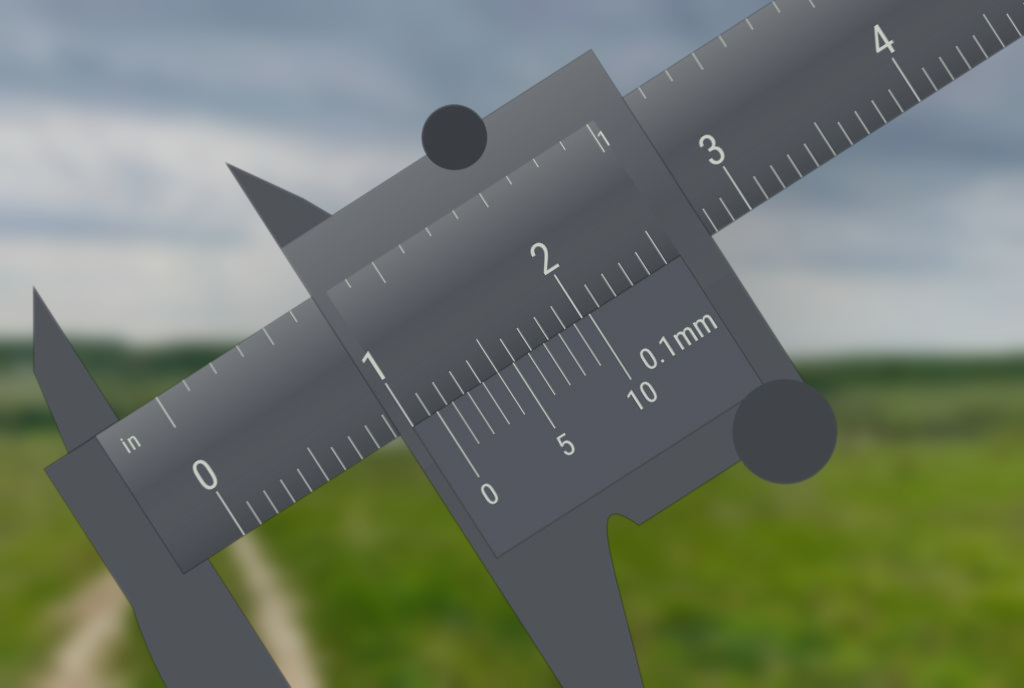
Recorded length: **11.4** mm
